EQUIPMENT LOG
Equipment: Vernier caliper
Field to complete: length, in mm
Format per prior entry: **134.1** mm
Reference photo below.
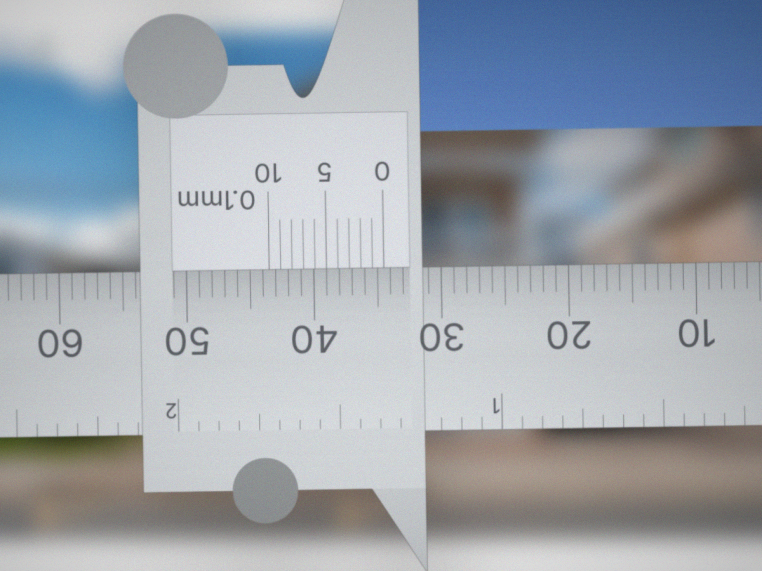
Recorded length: **34.5** mm
